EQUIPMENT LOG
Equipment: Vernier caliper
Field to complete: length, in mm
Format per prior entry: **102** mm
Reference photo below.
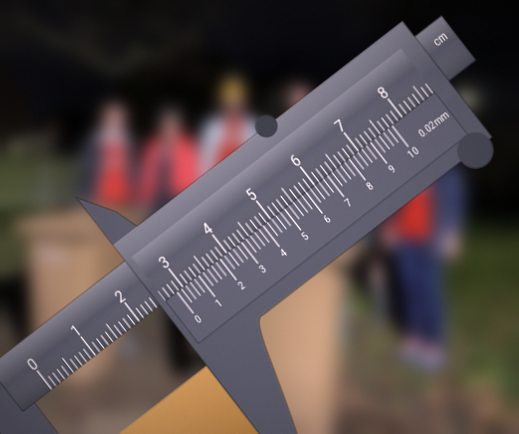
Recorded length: **28.6** mm
